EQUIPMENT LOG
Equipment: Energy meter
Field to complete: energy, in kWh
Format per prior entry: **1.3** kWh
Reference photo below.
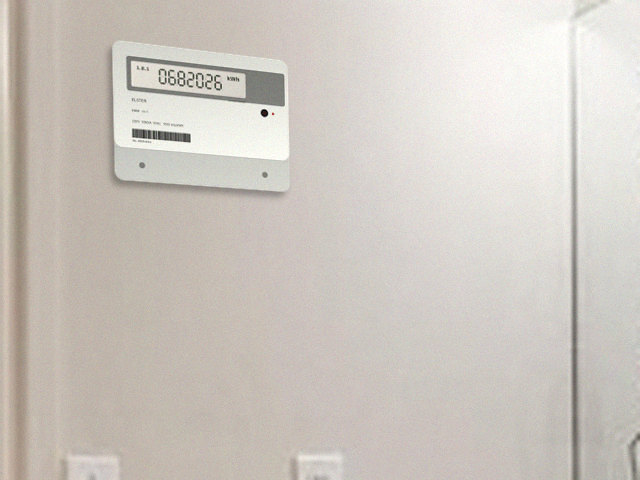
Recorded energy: **682026** kWh
